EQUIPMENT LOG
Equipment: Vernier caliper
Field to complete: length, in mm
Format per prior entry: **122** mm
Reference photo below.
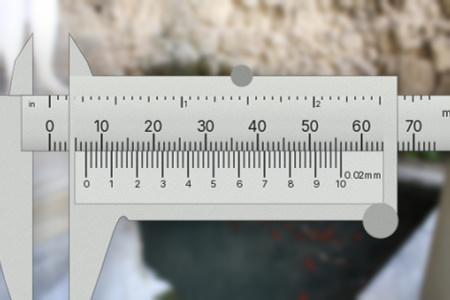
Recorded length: **7.0** mm
